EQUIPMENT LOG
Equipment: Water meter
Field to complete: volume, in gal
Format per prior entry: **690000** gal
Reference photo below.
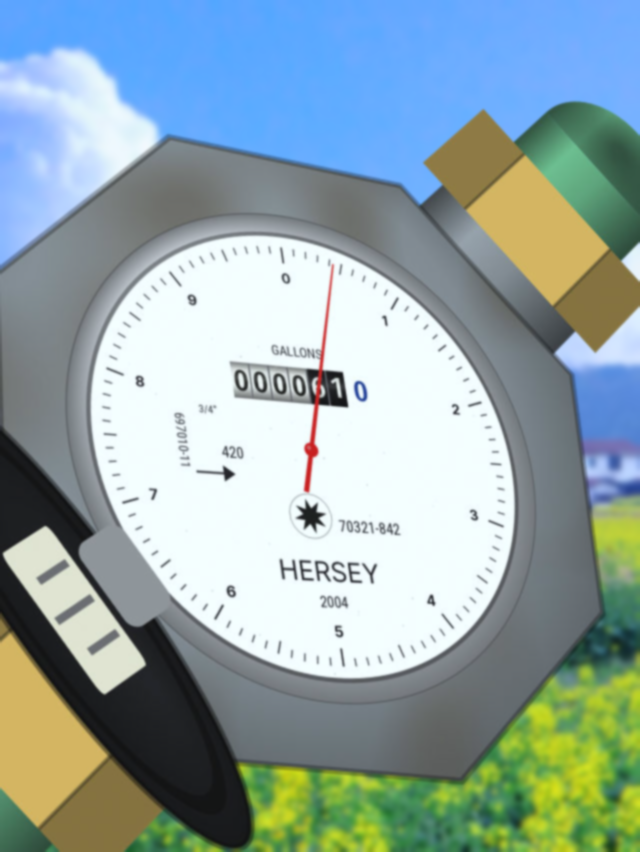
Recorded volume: **610.4** gal
